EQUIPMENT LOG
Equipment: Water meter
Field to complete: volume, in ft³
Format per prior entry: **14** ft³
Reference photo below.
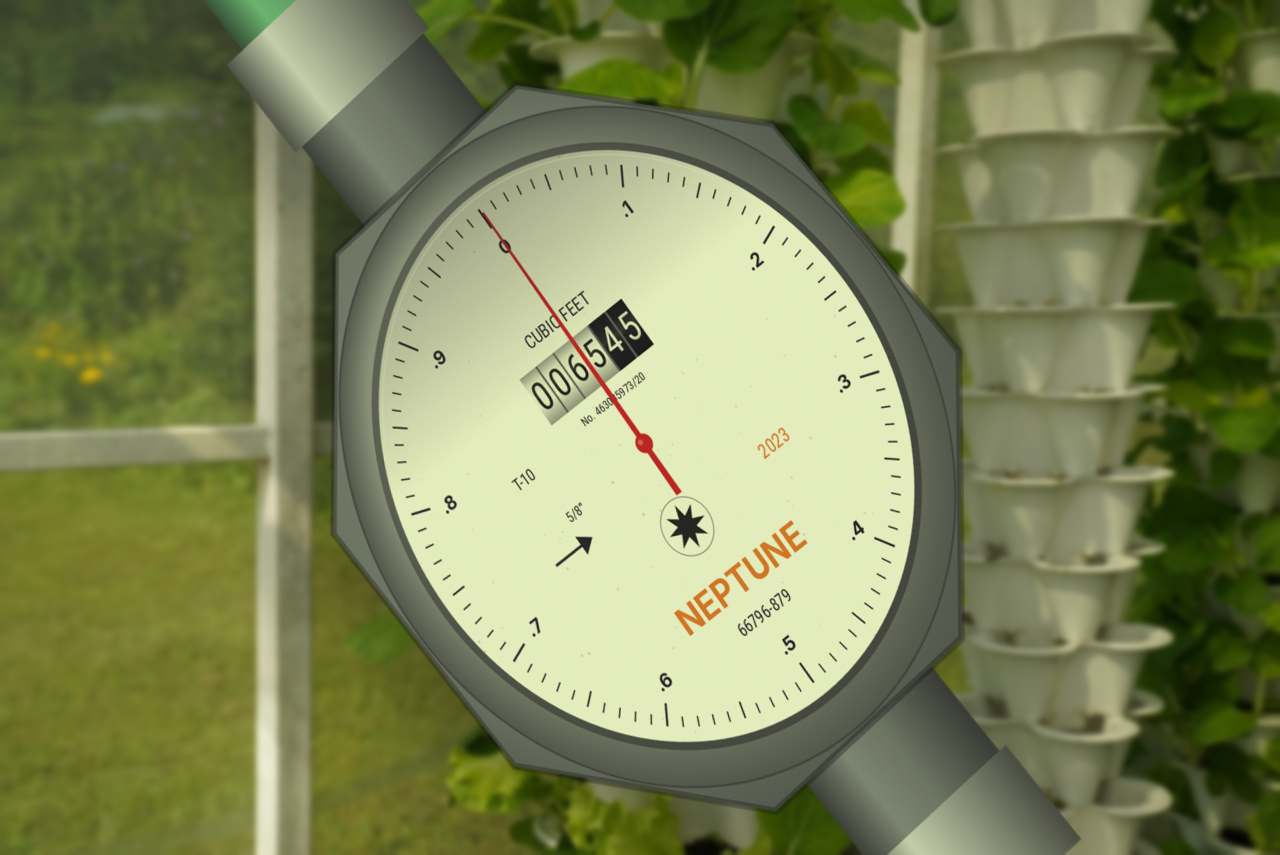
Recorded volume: **6545.00** ft³
